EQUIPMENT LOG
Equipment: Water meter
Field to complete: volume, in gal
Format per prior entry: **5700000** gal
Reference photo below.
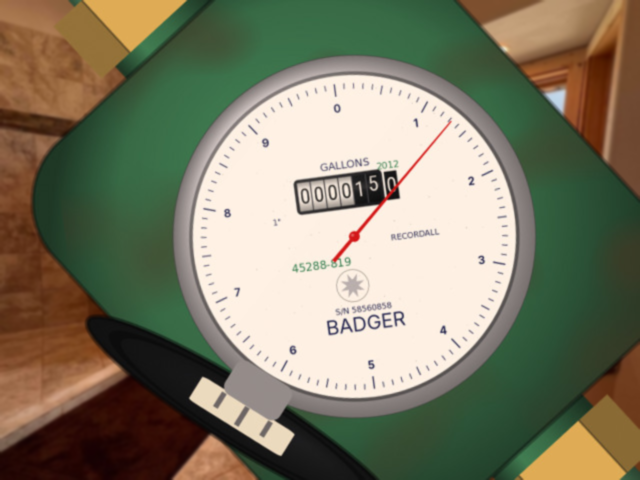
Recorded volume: **151.3** gal
